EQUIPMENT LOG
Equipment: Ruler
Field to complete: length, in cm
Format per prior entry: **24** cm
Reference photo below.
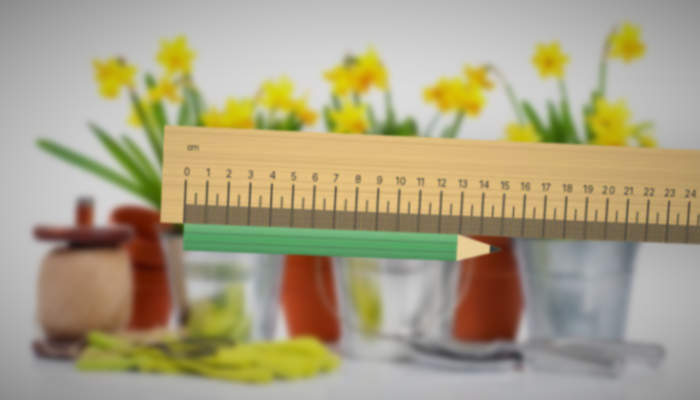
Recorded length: **15** cm
